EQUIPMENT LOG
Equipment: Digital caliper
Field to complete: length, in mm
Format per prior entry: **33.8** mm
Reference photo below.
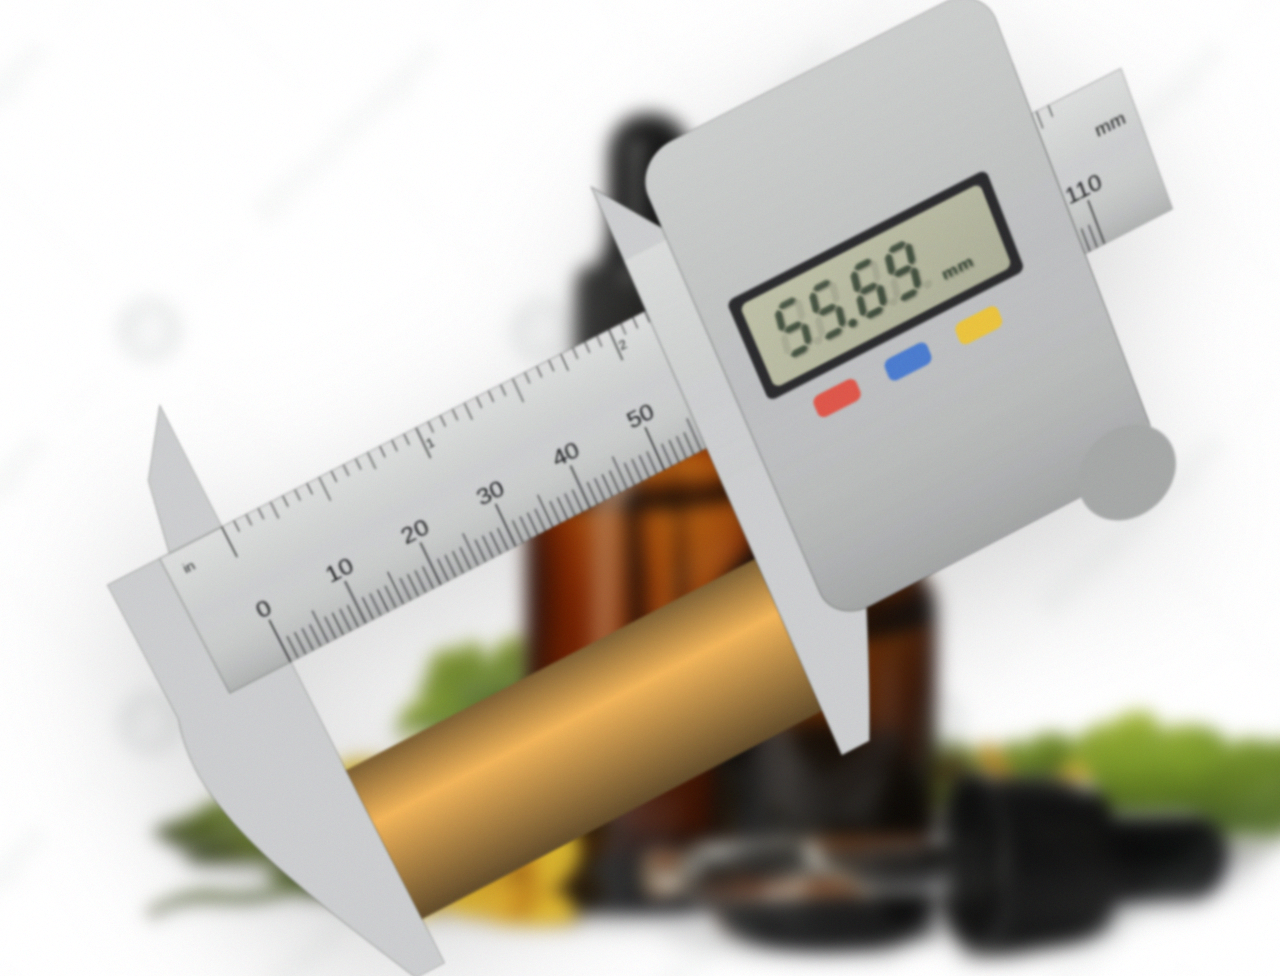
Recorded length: **55.69** mm
